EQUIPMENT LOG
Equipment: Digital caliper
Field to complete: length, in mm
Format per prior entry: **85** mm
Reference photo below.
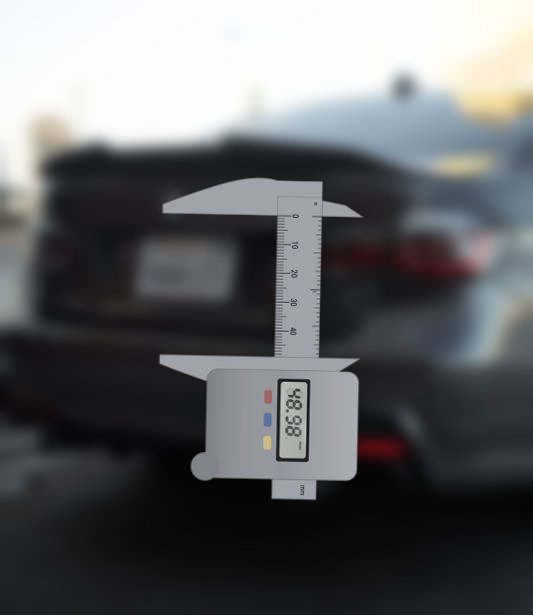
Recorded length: **48.98** mm
